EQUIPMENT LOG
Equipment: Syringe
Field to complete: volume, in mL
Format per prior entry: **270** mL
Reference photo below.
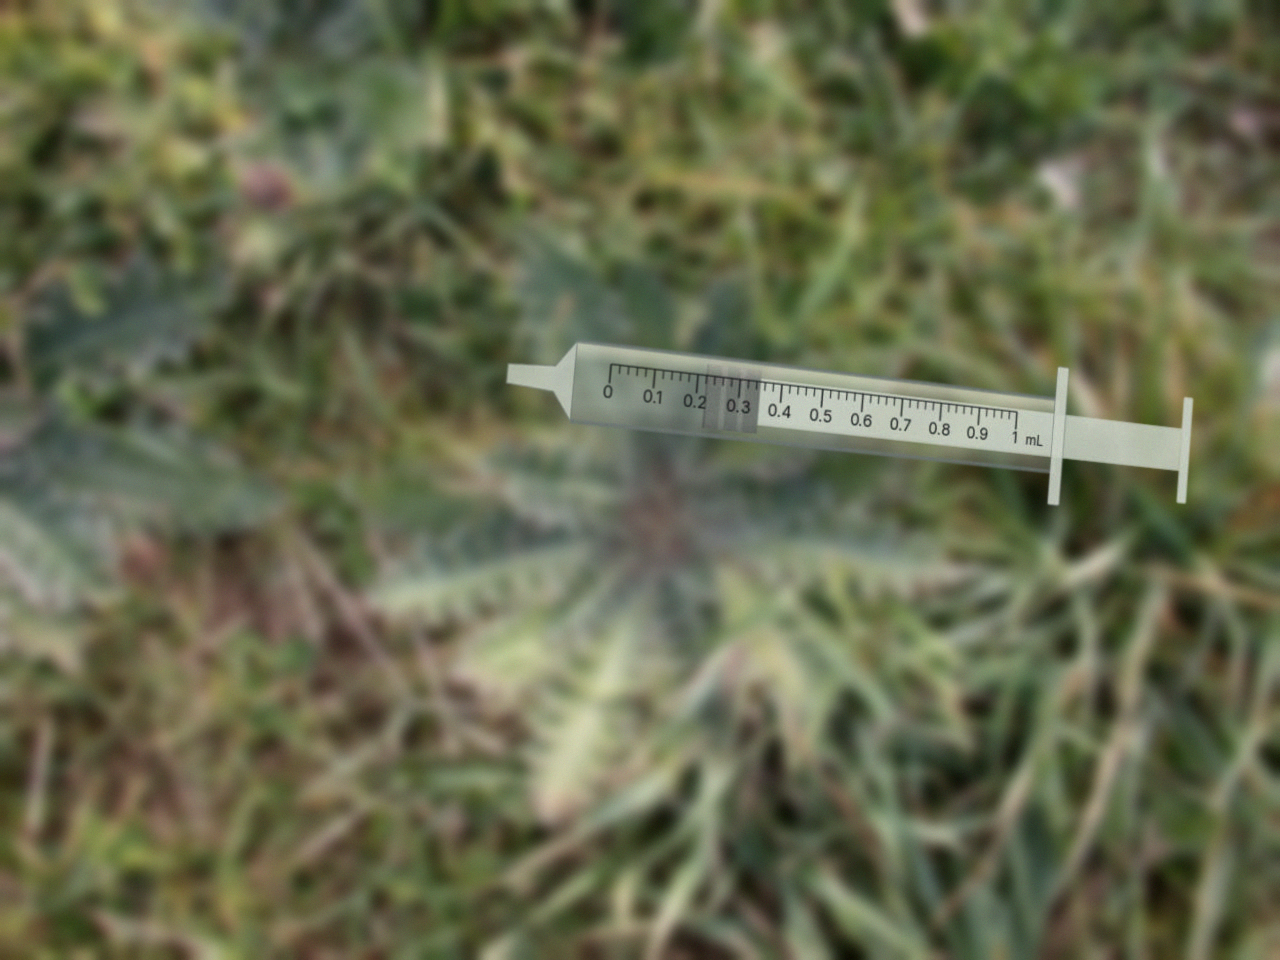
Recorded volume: **0.22** mL
